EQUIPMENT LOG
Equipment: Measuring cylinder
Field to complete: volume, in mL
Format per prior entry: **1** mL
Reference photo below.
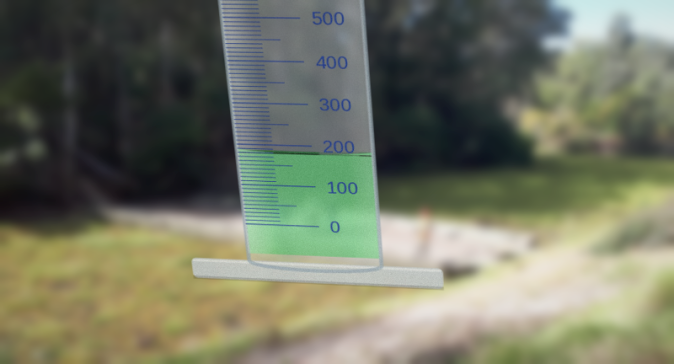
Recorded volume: **180** mL
